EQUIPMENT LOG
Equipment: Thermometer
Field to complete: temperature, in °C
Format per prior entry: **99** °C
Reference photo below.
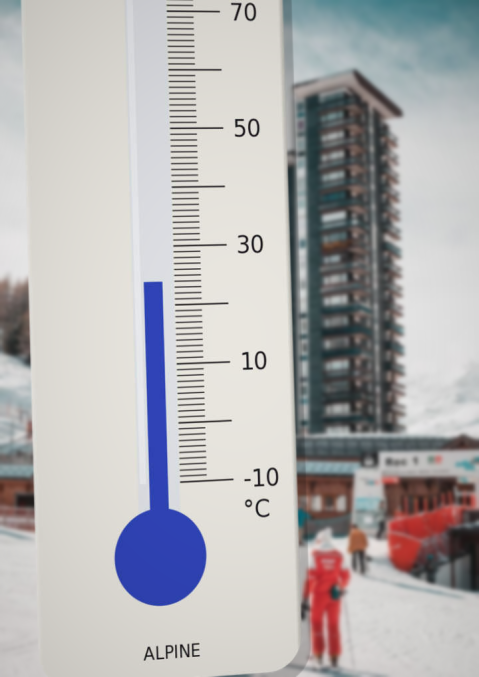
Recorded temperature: **24** °C
